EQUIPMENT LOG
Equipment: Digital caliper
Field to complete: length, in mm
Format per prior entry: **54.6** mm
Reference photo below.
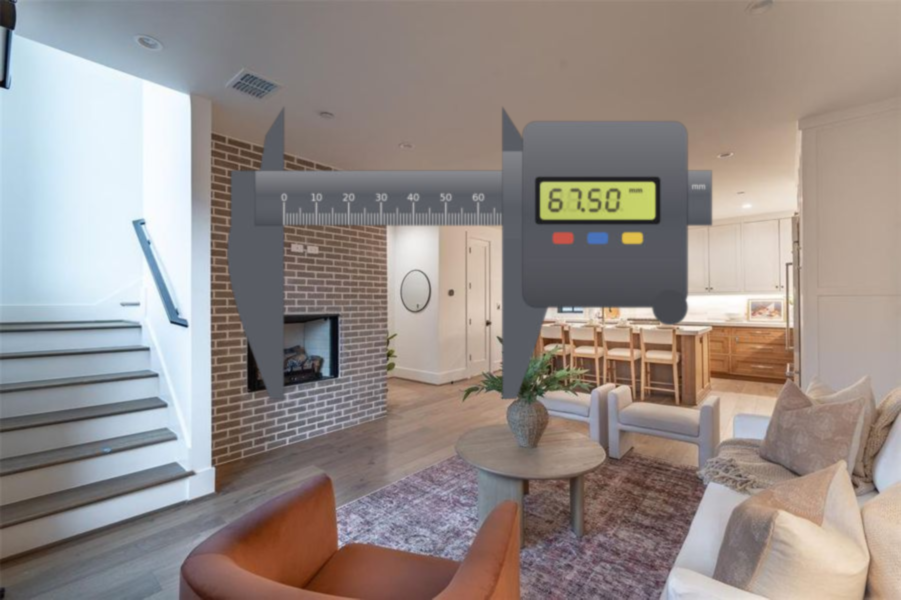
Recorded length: **67.50** mm
